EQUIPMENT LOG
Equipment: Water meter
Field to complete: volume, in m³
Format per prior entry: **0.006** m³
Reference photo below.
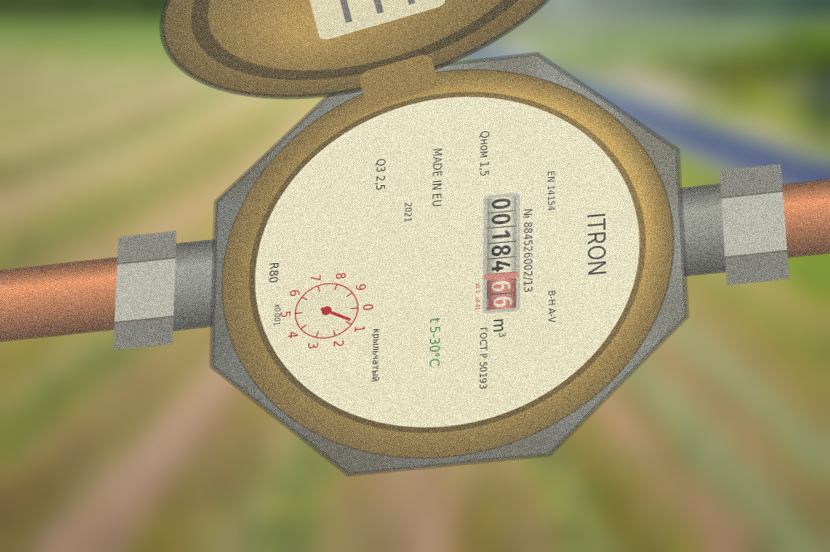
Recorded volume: **184.660** m³
